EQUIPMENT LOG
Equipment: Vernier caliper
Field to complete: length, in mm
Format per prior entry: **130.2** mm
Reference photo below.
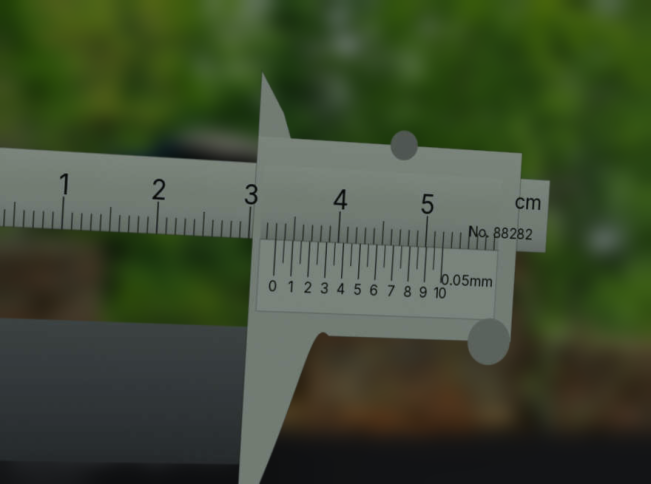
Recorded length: **33.0** mm
